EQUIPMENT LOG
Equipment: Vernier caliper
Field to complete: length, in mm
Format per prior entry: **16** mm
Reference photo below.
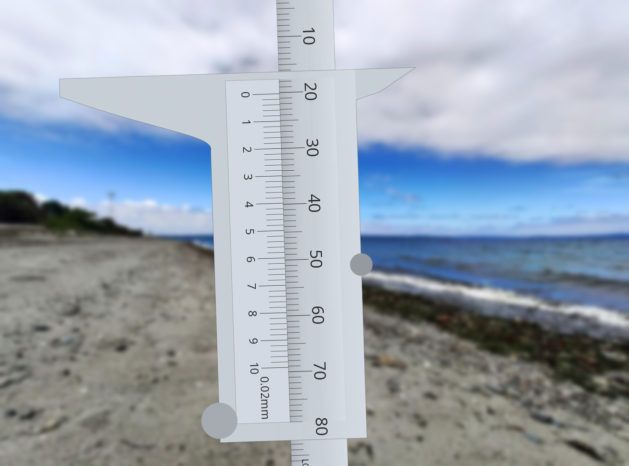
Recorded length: **20.2** mm
